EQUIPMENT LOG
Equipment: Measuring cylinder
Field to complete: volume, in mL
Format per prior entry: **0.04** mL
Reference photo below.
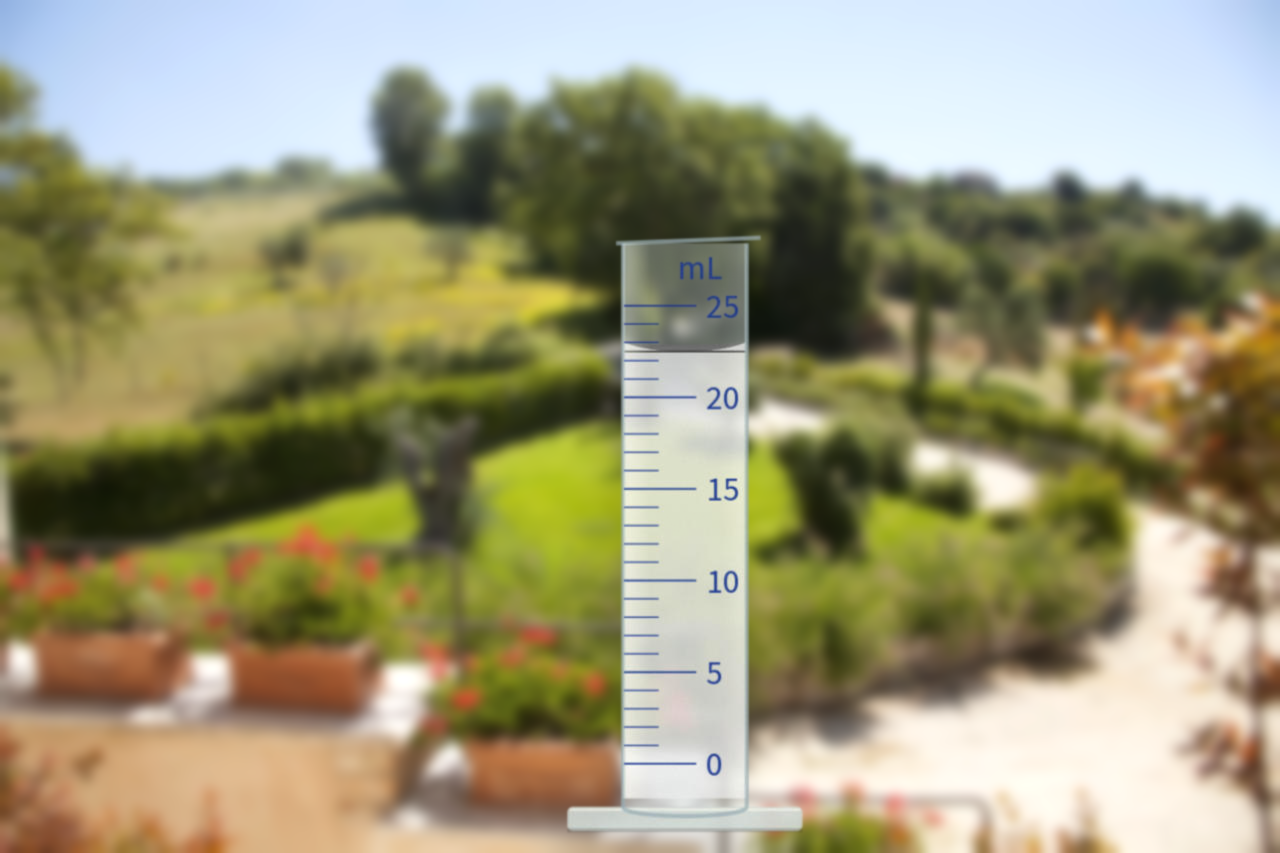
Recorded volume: **22.5** mL
